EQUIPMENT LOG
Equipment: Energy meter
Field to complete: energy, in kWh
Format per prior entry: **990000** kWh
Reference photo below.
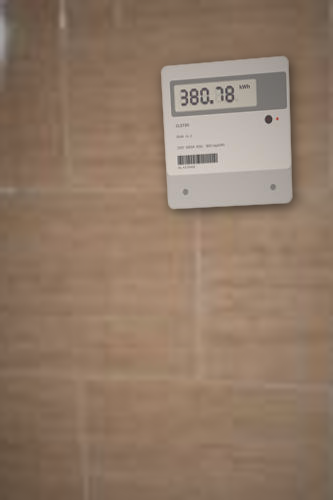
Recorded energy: **380.78** kWh
